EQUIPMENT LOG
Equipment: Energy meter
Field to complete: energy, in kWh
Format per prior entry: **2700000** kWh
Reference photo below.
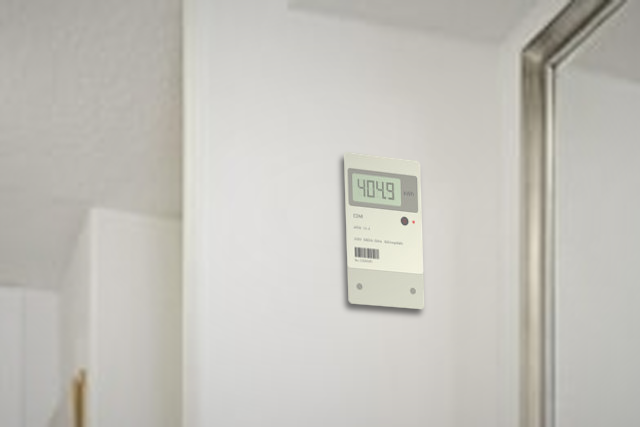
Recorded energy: **404.9** kWh
